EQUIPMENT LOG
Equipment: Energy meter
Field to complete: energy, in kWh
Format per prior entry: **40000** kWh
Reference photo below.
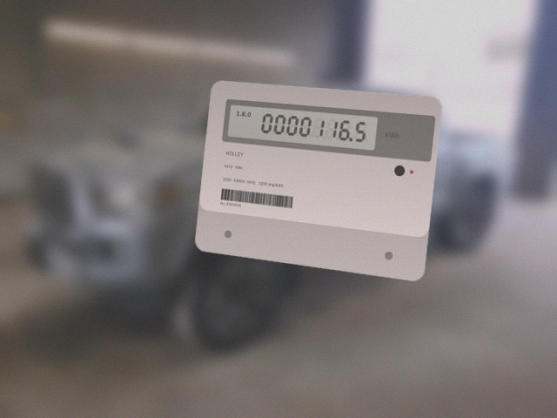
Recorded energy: **116.5** kWh
